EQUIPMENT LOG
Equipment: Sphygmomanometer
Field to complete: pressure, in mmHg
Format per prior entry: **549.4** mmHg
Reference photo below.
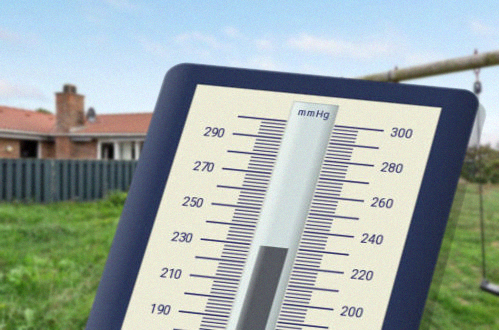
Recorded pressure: **230** mmHg
